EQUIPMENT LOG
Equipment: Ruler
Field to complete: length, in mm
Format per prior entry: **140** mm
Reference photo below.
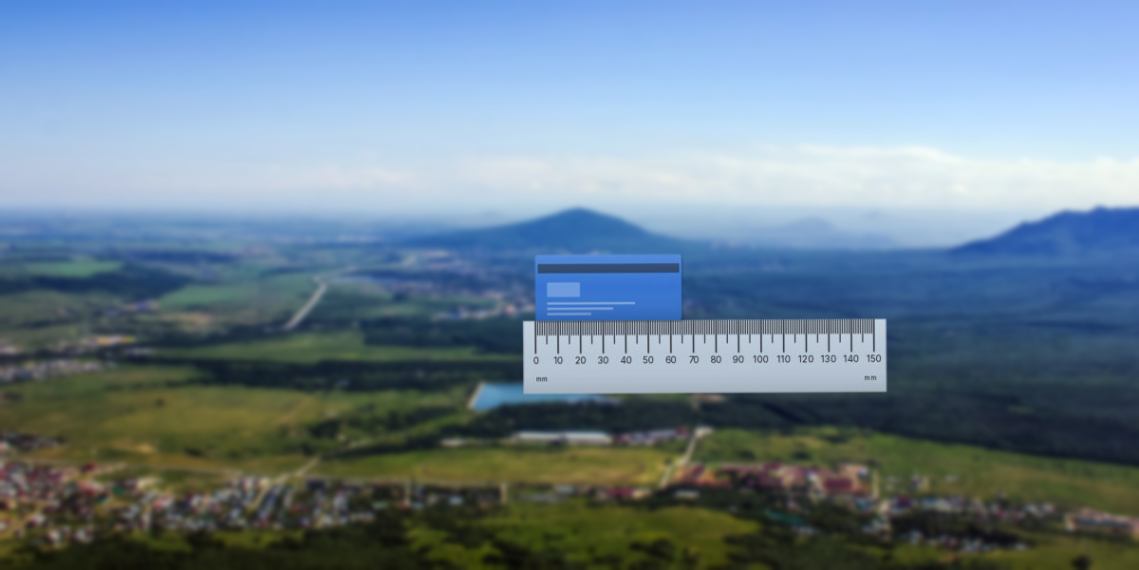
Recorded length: **65** mm
